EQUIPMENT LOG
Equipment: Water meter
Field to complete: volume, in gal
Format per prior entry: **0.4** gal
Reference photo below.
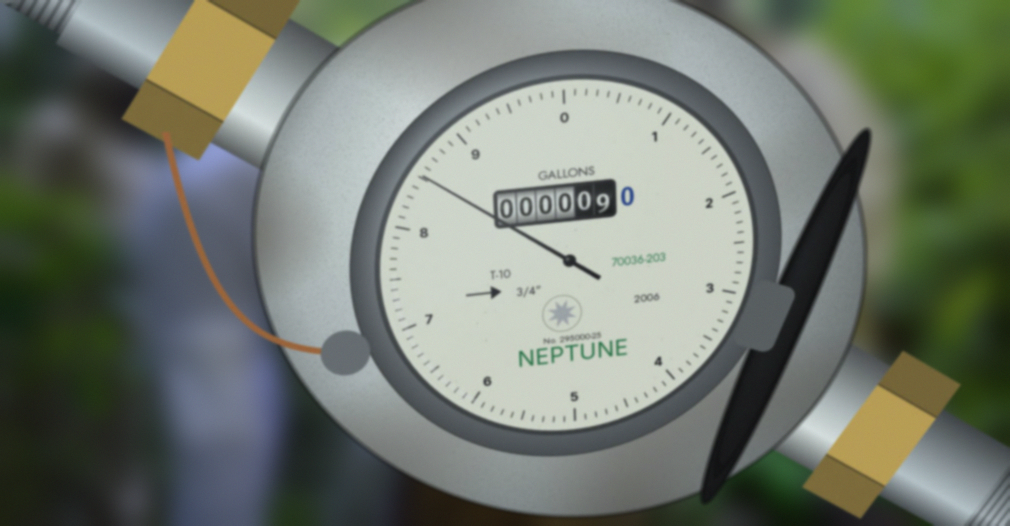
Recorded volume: **88.5** gal
